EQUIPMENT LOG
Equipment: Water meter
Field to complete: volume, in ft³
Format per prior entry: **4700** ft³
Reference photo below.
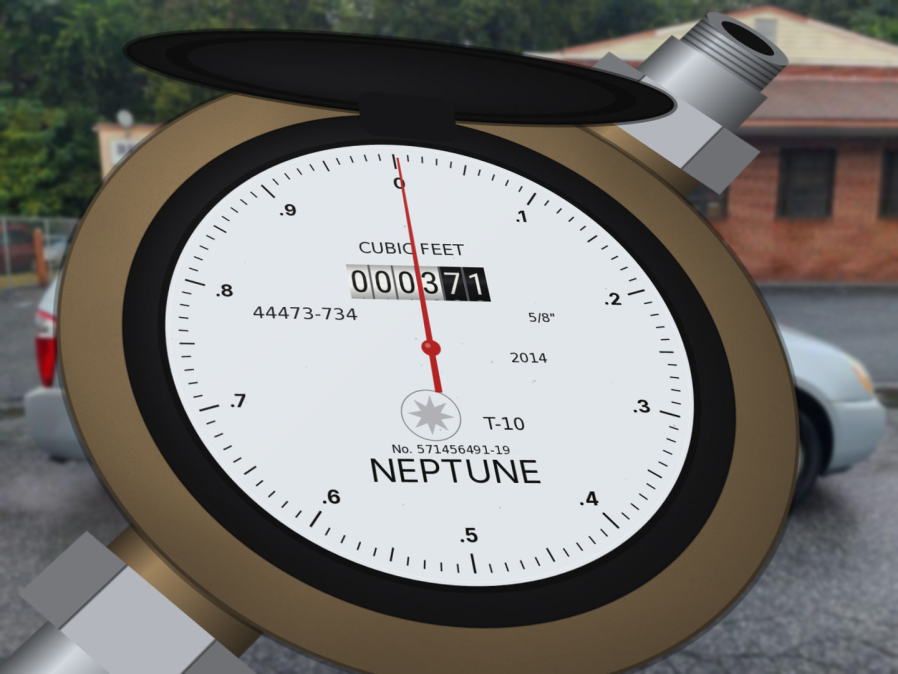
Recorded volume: **371.00** ft³
